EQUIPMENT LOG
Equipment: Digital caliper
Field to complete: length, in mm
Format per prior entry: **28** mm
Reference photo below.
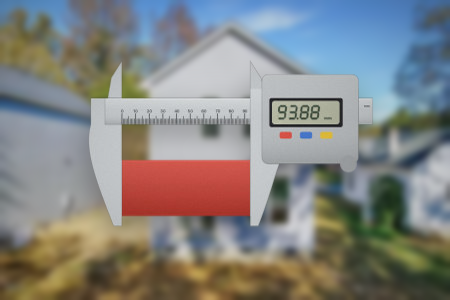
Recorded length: **93.88** mm
